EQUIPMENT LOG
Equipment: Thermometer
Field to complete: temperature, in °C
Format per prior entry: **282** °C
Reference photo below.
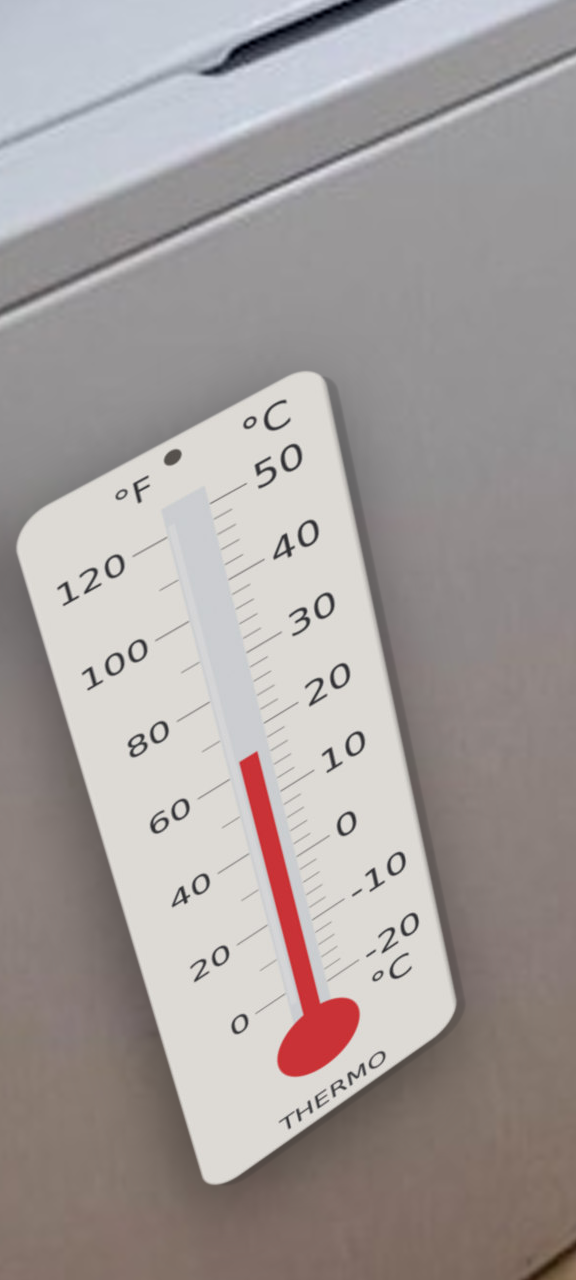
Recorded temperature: **17** °C
